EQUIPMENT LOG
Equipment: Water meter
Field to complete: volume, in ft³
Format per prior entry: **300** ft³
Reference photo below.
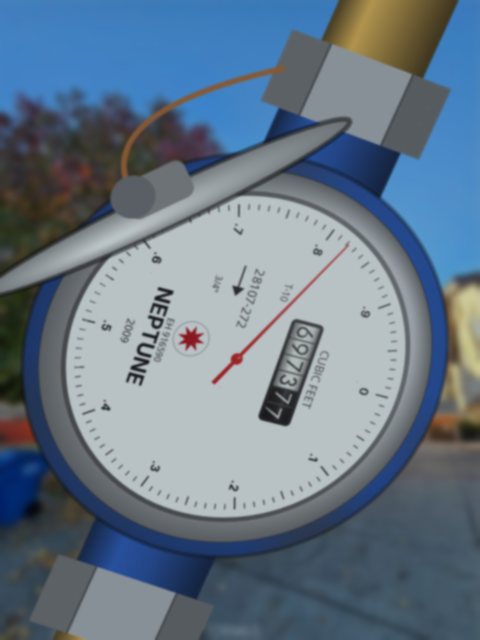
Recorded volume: **697376.82** ft³
